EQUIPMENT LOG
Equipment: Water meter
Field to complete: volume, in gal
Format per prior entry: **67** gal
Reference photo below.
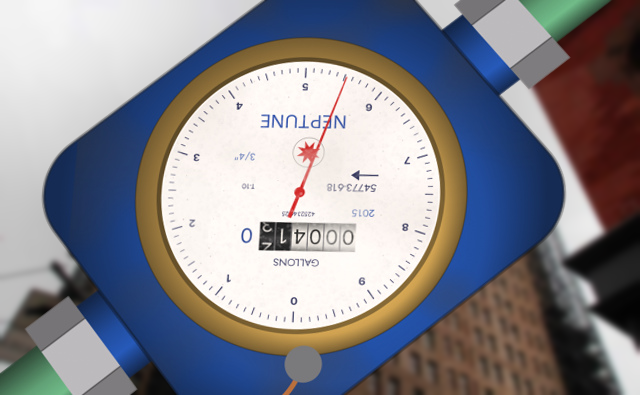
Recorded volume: **4125.5** gal
